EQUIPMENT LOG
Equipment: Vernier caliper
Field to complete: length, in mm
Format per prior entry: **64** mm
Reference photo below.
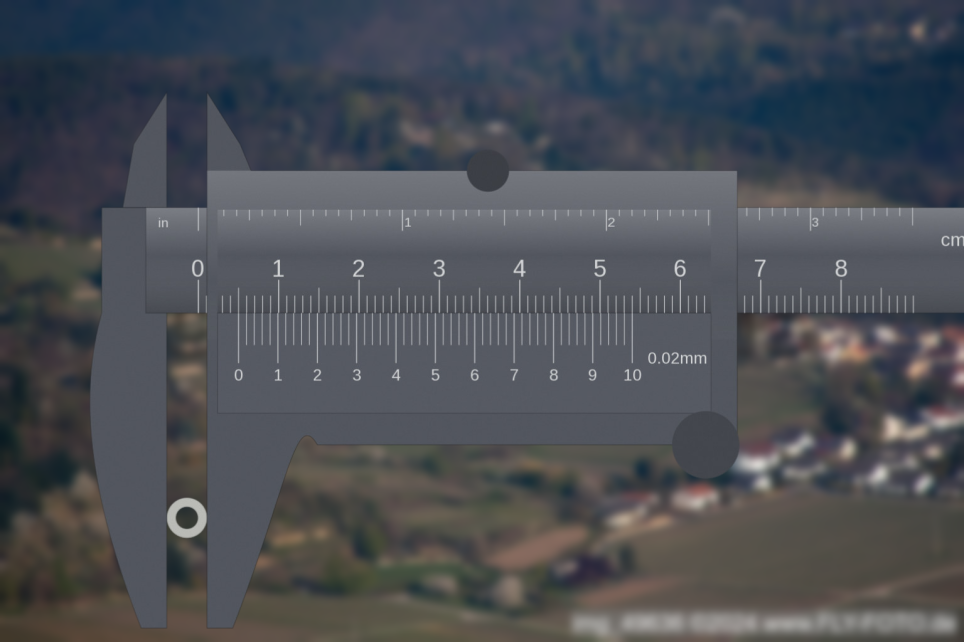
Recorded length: **5.0** mm
